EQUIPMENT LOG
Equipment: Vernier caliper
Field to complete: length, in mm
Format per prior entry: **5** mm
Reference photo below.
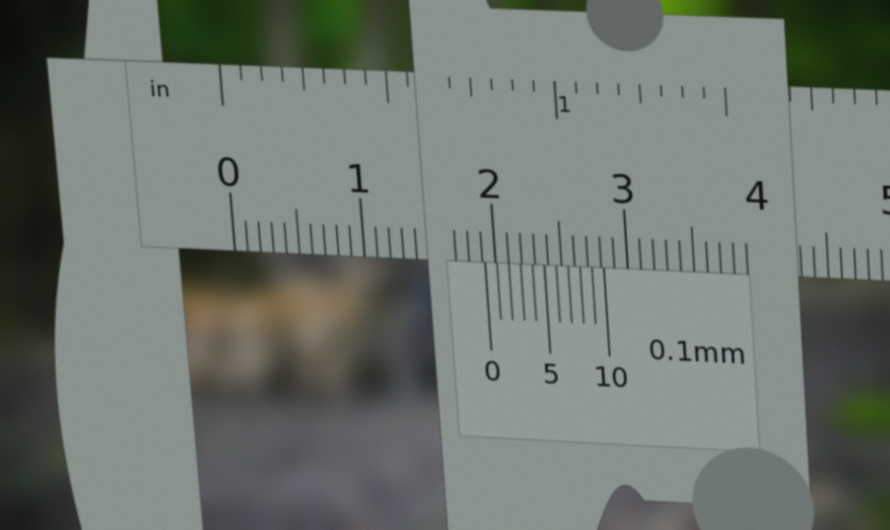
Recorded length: **19.2** mm
